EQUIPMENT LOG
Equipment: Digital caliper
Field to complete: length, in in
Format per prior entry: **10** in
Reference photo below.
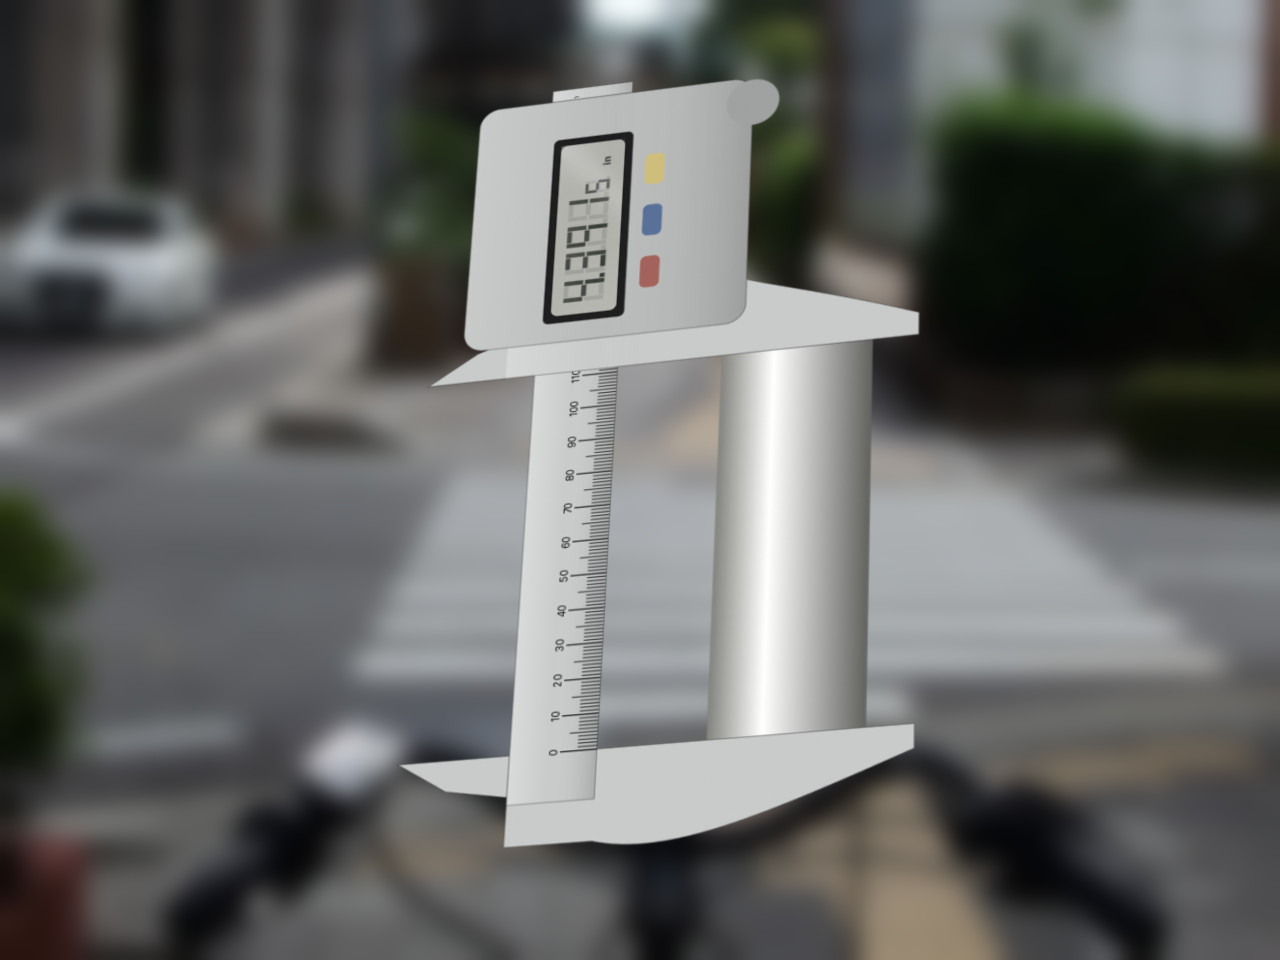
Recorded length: **4.3915** in
